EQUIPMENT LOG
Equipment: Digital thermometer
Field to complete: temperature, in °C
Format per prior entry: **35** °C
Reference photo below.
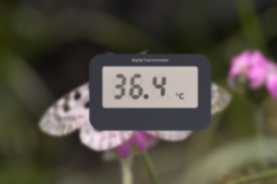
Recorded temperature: **36.4** °C
